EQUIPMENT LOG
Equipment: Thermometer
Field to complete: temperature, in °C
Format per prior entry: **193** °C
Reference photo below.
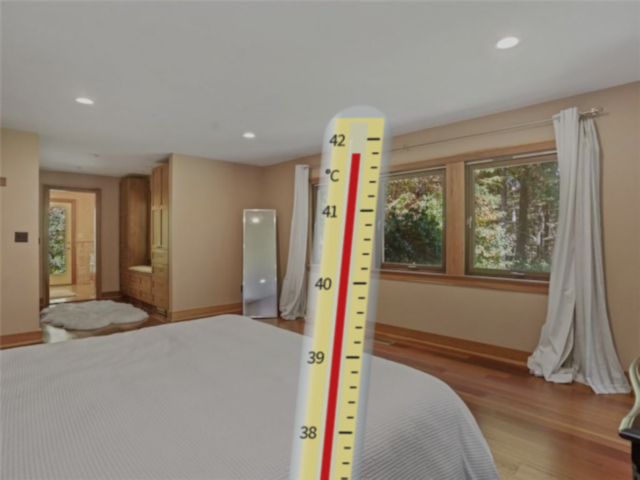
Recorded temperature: **41.8** °C
